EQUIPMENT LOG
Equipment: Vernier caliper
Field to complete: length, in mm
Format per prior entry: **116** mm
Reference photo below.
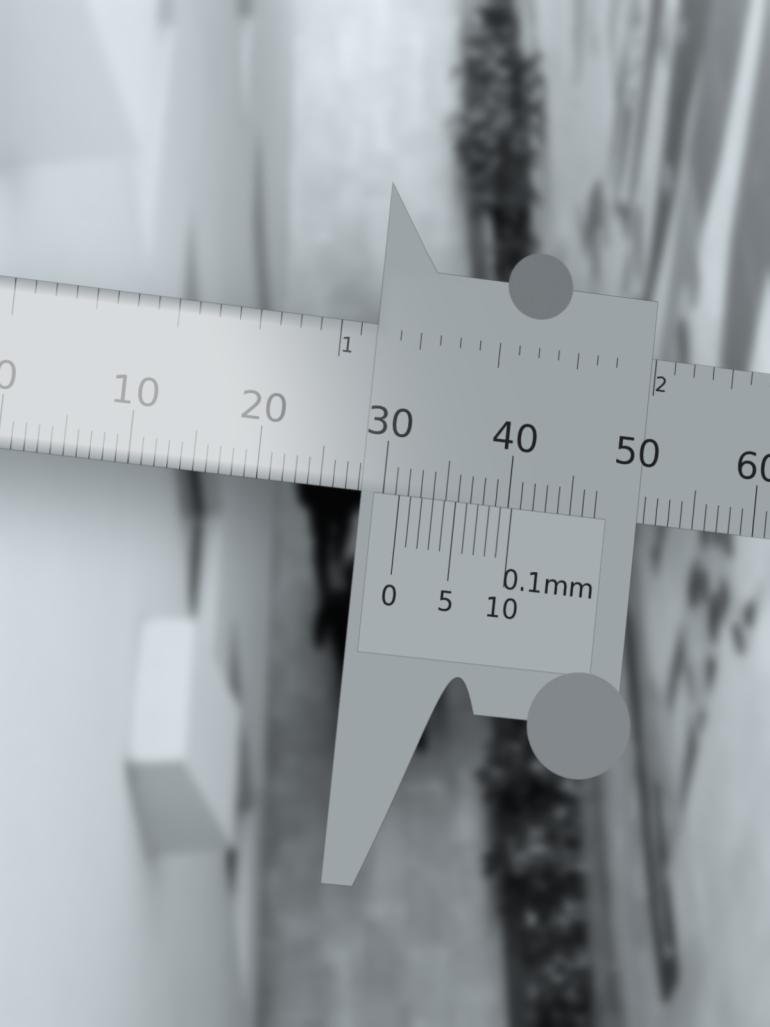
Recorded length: **31.3** mm
